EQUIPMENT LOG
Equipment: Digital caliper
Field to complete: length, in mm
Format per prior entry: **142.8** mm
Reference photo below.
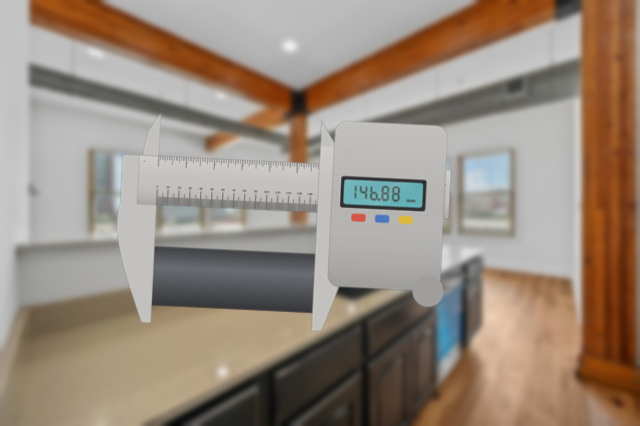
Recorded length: **146.88** mm
